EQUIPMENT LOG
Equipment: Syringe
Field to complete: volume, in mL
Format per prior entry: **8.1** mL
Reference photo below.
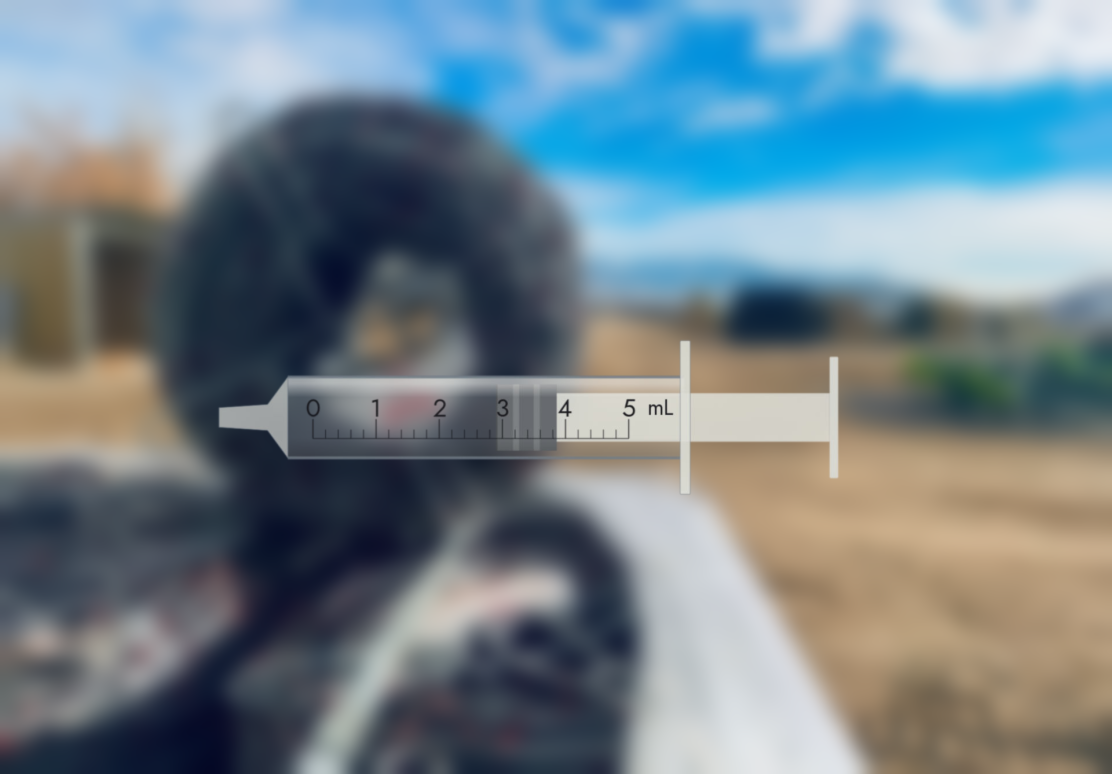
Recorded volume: **2.9** mL
